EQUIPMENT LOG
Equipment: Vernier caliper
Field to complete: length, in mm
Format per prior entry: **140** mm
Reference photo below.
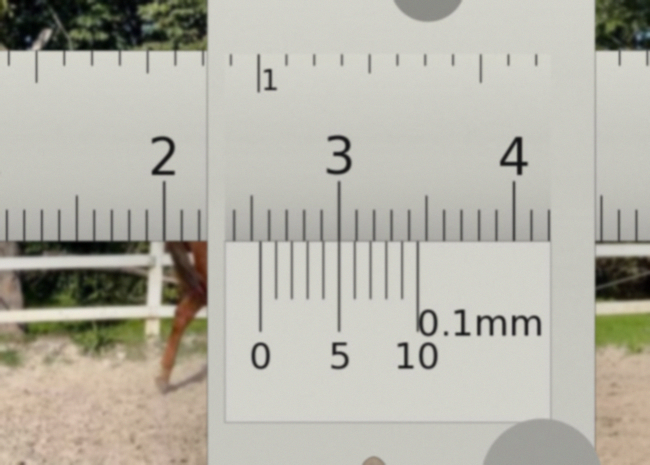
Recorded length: **25.5** mm
